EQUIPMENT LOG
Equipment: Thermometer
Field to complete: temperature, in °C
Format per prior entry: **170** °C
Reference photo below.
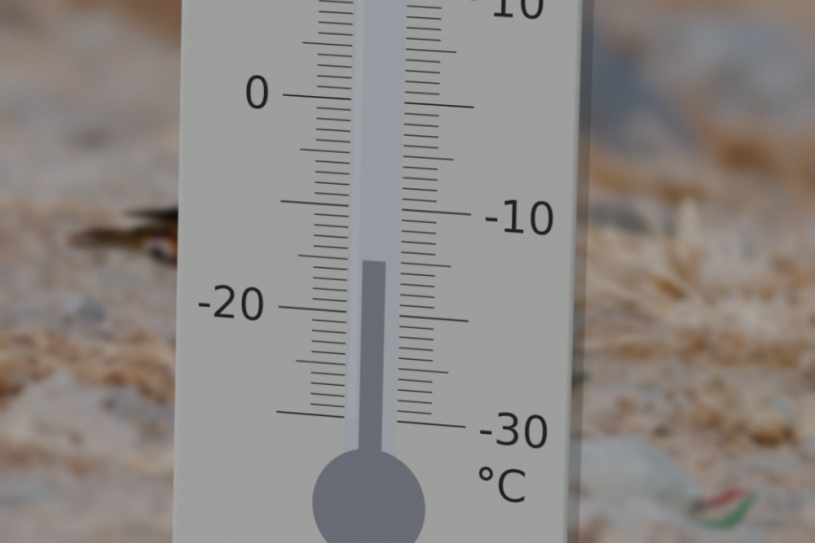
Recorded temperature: **-15** °C
